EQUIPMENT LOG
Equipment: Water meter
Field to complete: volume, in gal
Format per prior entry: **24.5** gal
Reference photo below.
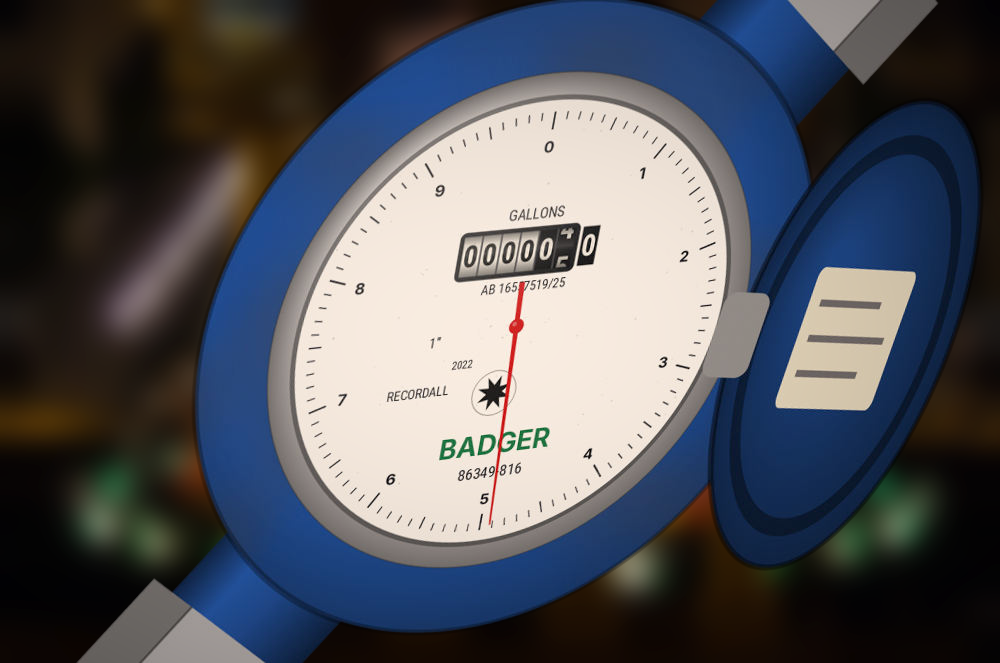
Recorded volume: **44.9** gal
